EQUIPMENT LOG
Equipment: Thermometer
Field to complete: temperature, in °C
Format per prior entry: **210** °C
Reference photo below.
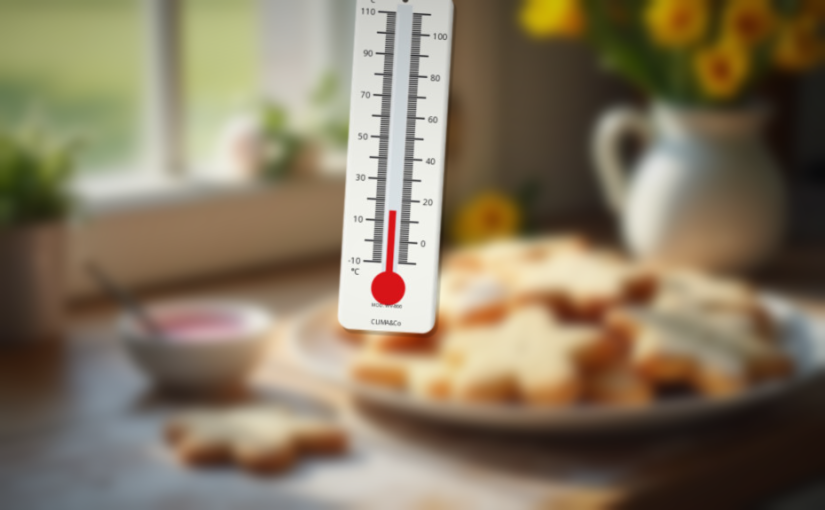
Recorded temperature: **15** °C
